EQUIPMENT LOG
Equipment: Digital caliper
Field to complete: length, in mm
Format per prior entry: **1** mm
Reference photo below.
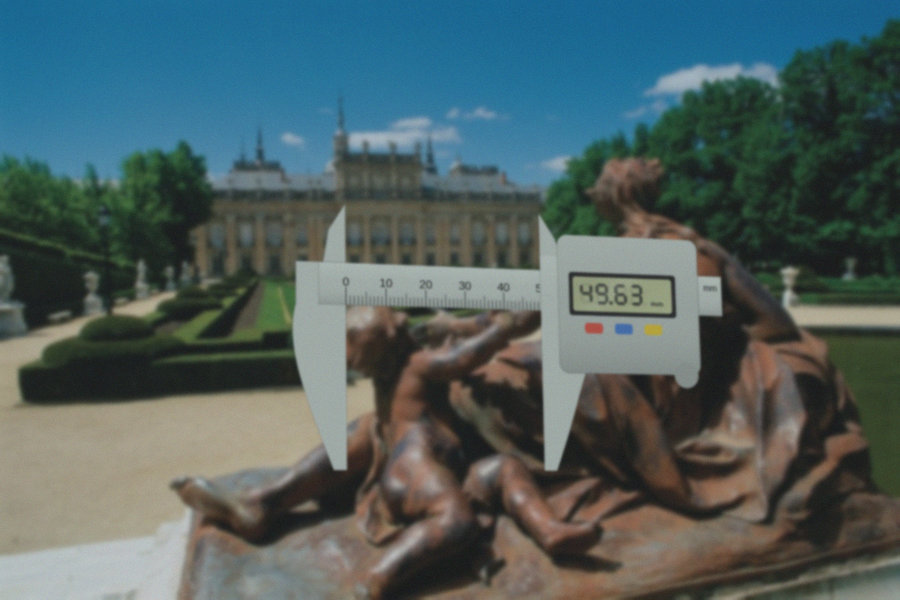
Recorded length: **49.63** mm
